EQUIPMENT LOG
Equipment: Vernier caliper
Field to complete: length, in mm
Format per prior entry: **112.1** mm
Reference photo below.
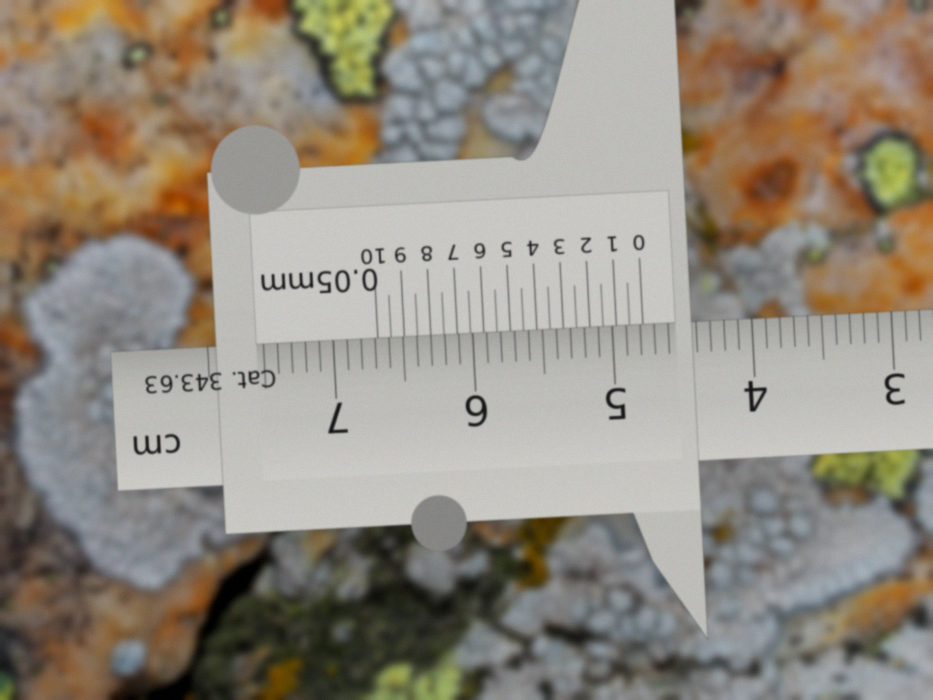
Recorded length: **47.8** mm
